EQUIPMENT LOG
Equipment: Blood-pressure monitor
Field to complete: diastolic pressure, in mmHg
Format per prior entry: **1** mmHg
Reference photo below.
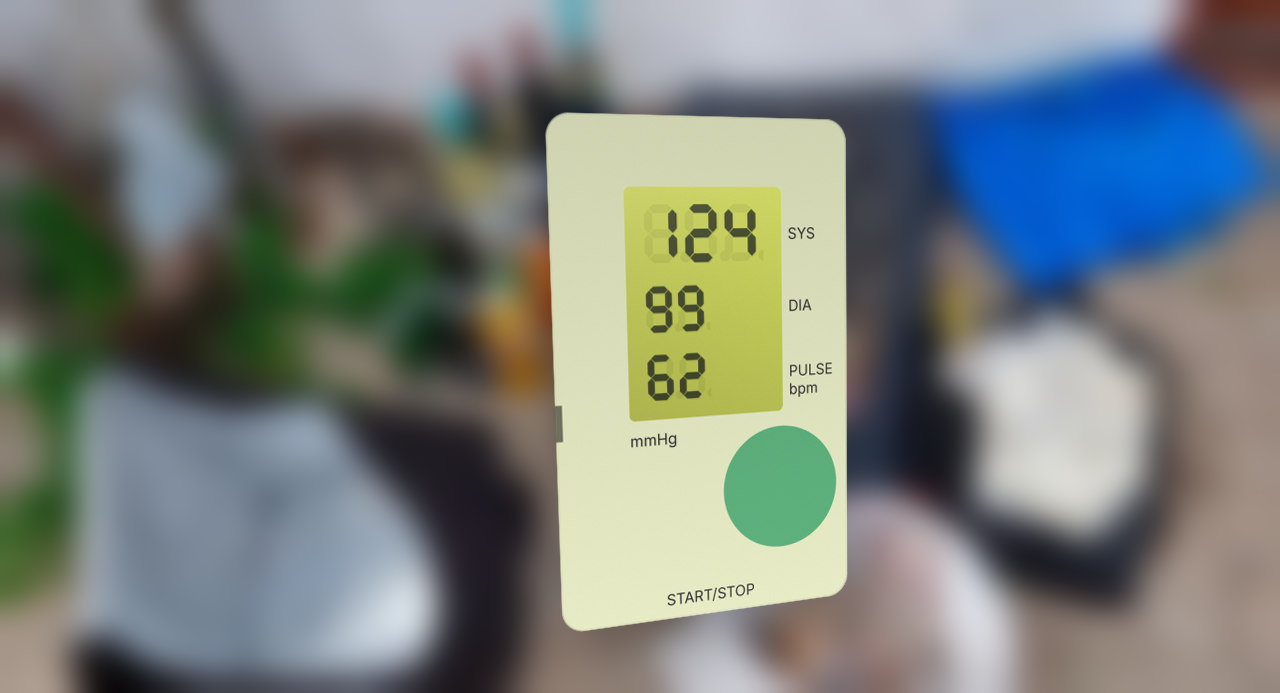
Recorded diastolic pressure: **99** mmHg
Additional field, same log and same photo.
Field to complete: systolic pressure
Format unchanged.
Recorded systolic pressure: **124** mmHg
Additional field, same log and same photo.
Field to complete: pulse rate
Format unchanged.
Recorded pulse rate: **62** bpm
